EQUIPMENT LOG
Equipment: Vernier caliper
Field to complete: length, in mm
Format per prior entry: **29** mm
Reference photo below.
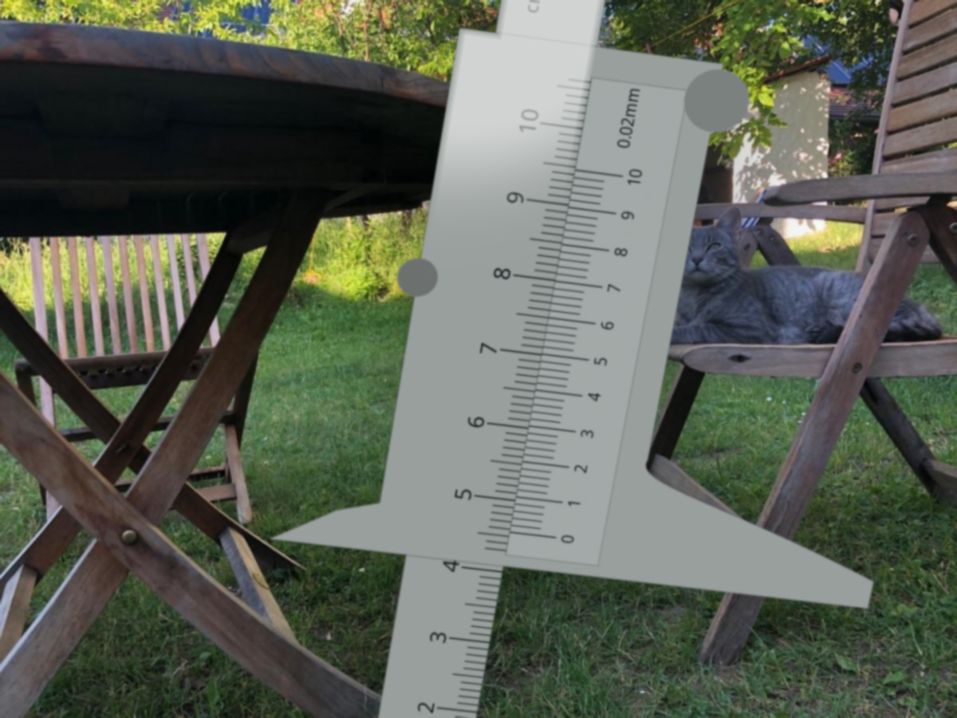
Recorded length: **45.6** mm
